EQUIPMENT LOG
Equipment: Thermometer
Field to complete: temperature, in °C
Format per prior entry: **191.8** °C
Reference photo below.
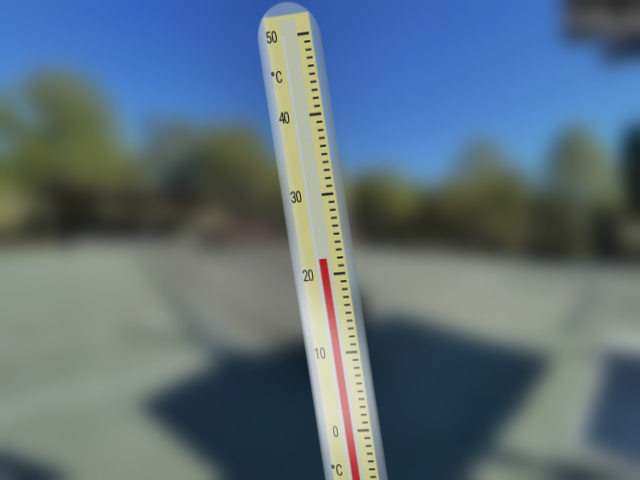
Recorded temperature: **22** °C
